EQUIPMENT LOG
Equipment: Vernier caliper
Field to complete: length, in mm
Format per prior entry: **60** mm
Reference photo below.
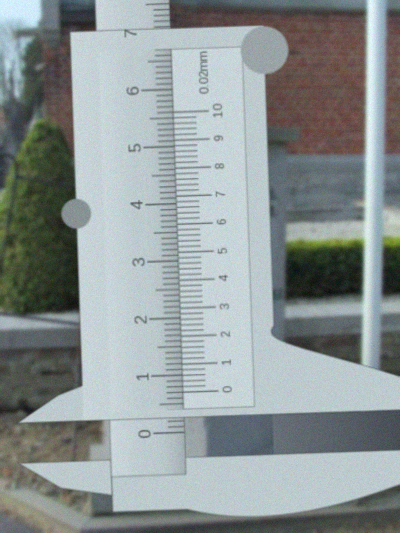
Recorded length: **7.0** mm
